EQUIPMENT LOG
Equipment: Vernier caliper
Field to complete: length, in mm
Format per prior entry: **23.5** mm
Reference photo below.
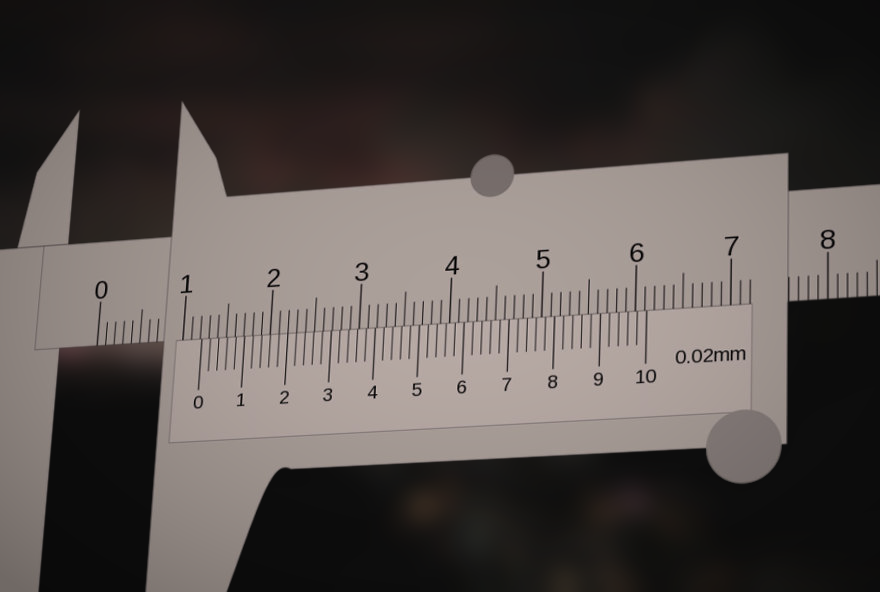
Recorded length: **12.2** mm
